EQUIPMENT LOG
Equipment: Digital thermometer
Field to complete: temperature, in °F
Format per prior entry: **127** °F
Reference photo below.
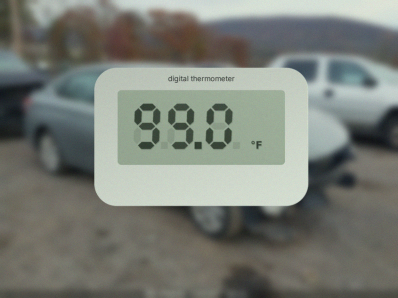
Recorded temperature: **99.0** °F
